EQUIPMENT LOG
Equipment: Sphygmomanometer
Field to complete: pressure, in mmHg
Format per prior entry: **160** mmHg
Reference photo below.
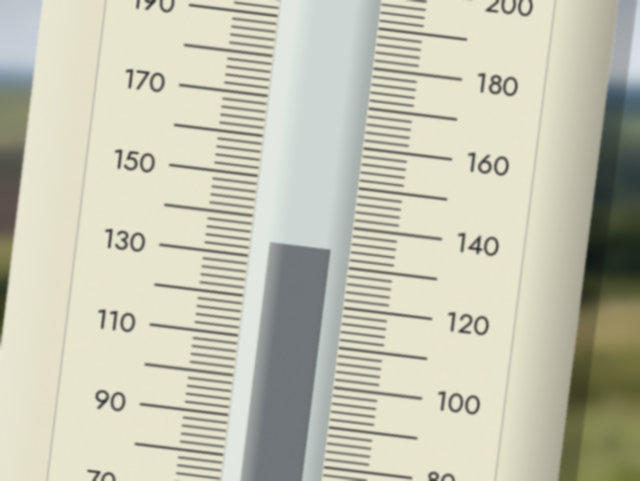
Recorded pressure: **134** mmHg
